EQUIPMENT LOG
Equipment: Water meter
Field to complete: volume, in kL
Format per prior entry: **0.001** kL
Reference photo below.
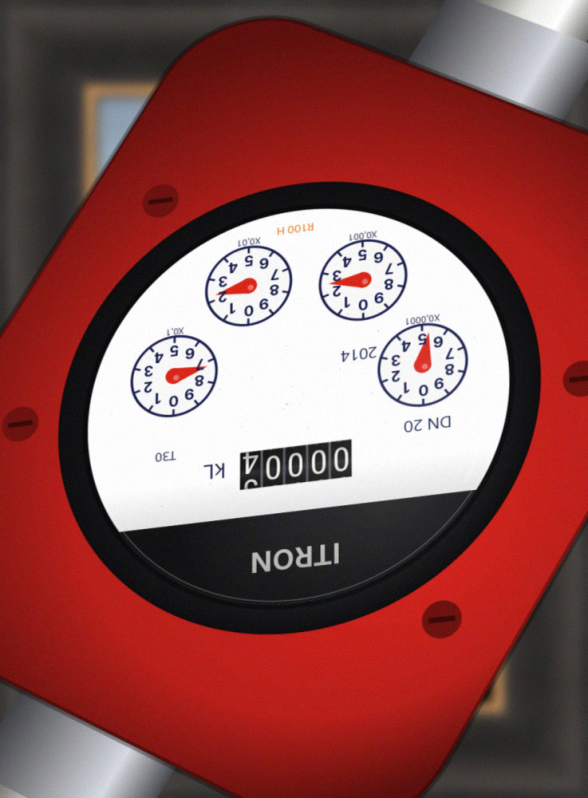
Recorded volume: **3.7225** kL
